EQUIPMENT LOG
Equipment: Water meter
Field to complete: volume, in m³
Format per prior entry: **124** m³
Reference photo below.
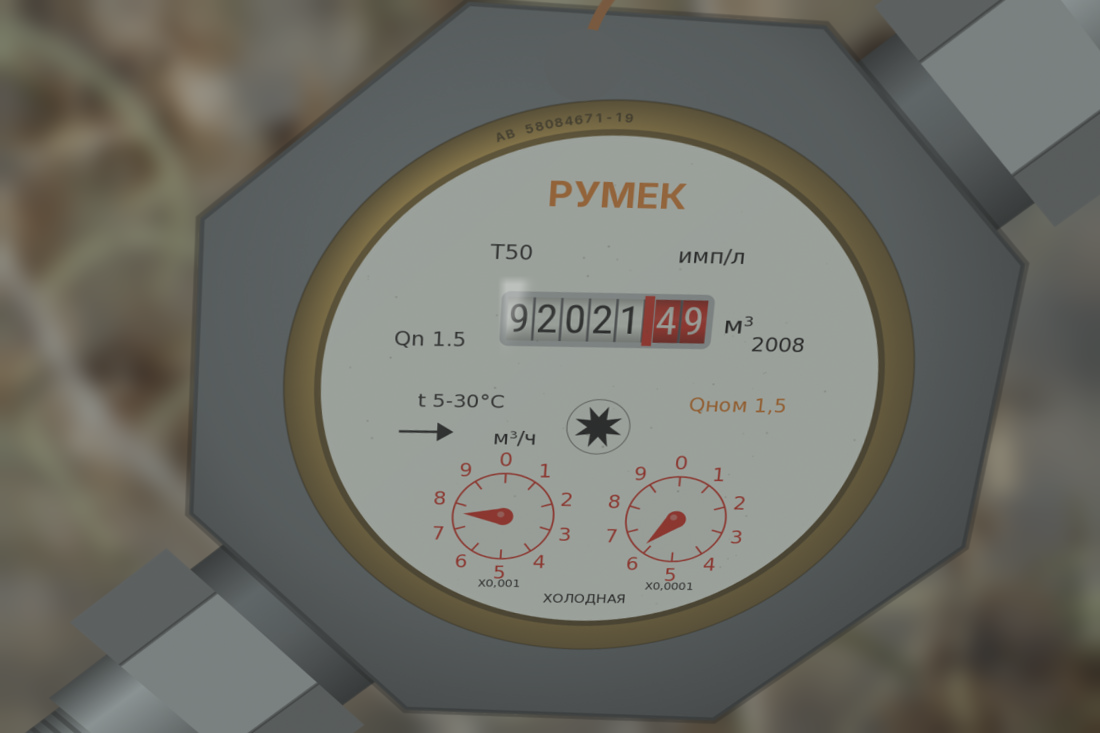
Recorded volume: **92021.4976** m³
